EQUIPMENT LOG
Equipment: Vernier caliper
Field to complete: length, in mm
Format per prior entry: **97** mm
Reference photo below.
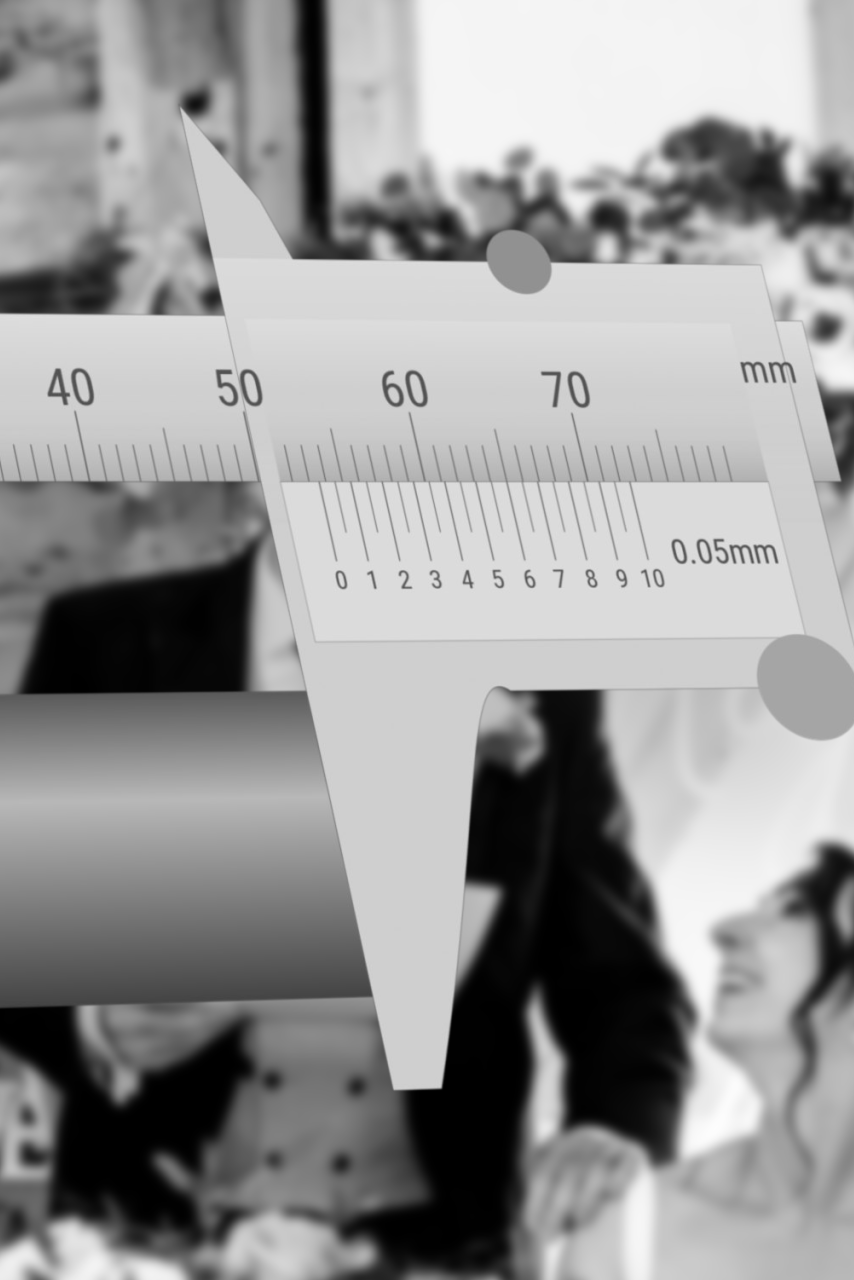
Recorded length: **53.6** mm
